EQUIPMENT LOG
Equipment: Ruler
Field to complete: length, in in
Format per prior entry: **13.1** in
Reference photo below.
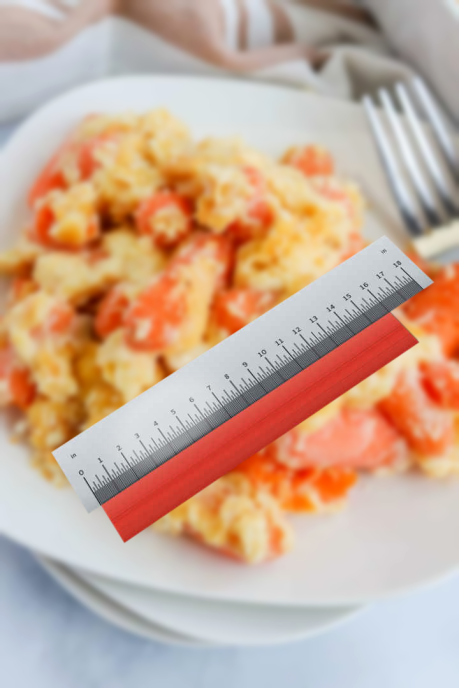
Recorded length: **16** in
